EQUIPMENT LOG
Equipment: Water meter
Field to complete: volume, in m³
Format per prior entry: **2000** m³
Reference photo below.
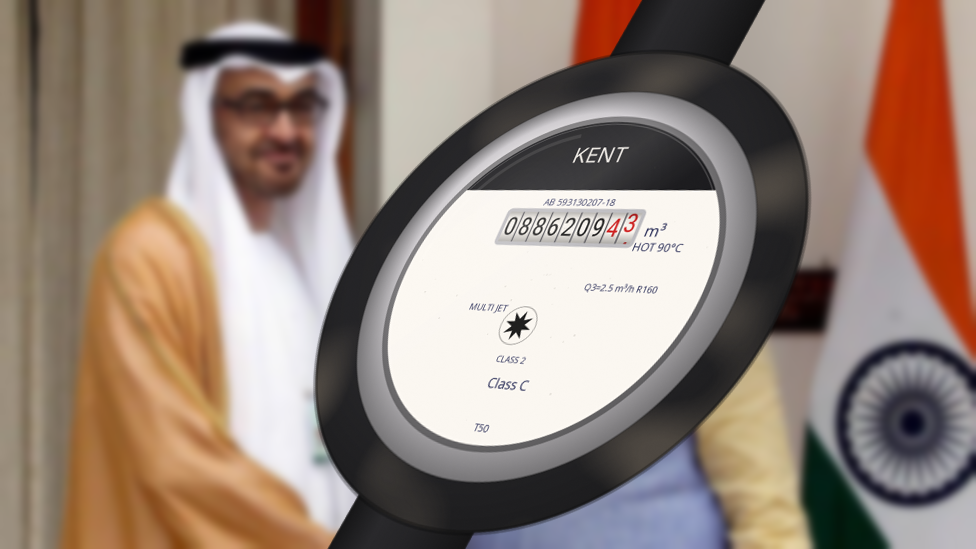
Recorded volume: **886209.43** m³
